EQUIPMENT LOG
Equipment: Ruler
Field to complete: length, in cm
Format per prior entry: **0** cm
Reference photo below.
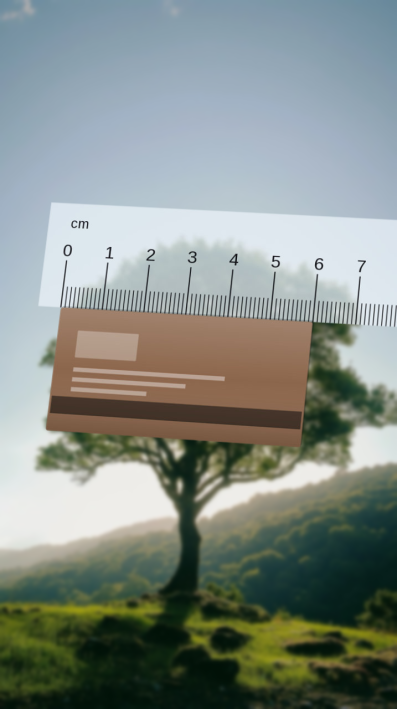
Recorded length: **6** cm
